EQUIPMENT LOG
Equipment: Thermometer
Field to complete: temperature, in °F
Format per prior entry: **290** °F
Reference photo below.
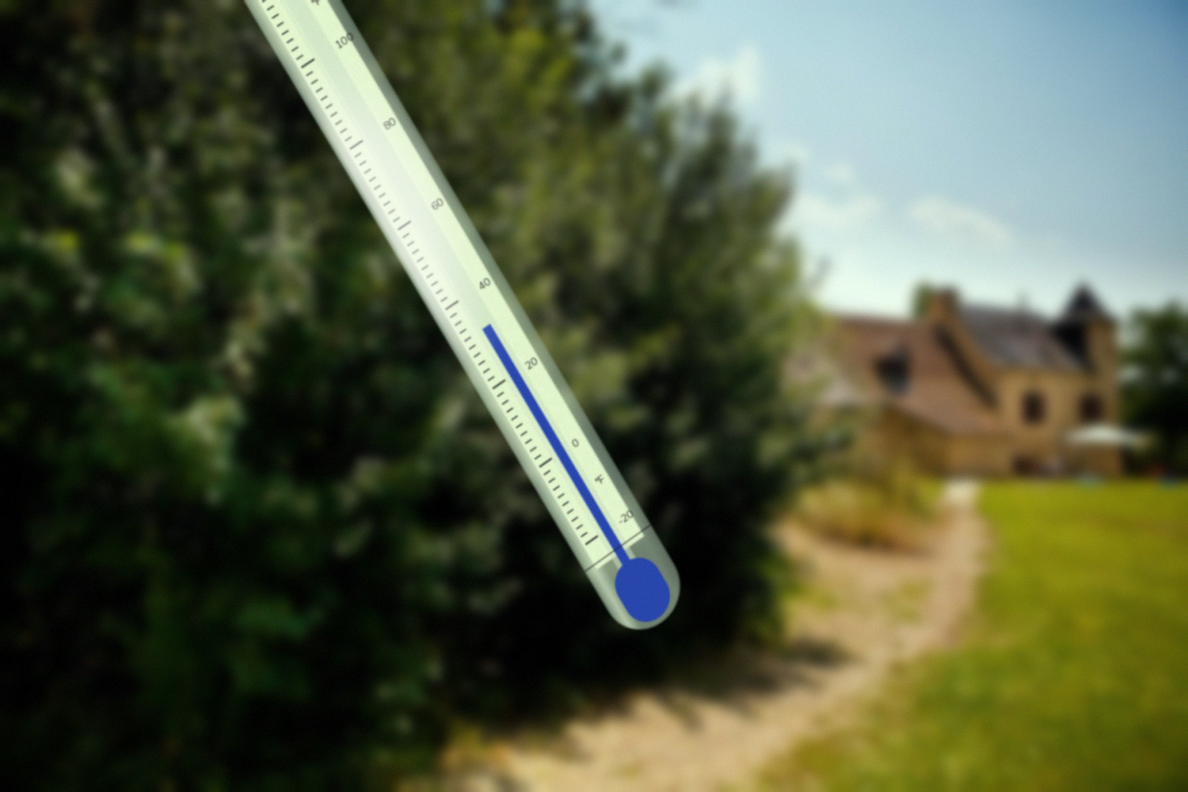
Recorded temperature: **32** °F
